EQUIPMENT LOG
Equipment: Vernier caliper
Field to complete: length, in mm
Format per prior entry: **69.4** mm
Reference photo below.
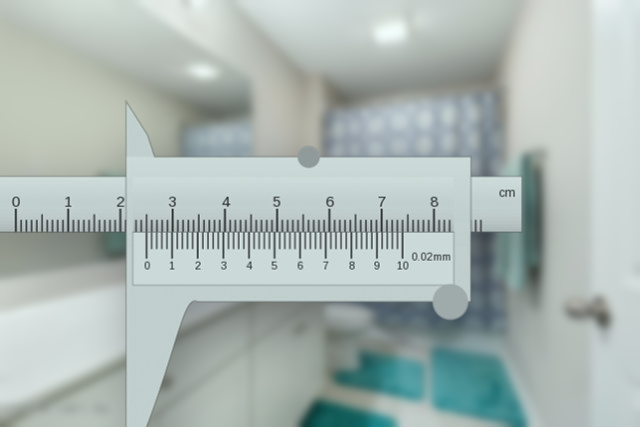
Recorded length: **25.0** mm
